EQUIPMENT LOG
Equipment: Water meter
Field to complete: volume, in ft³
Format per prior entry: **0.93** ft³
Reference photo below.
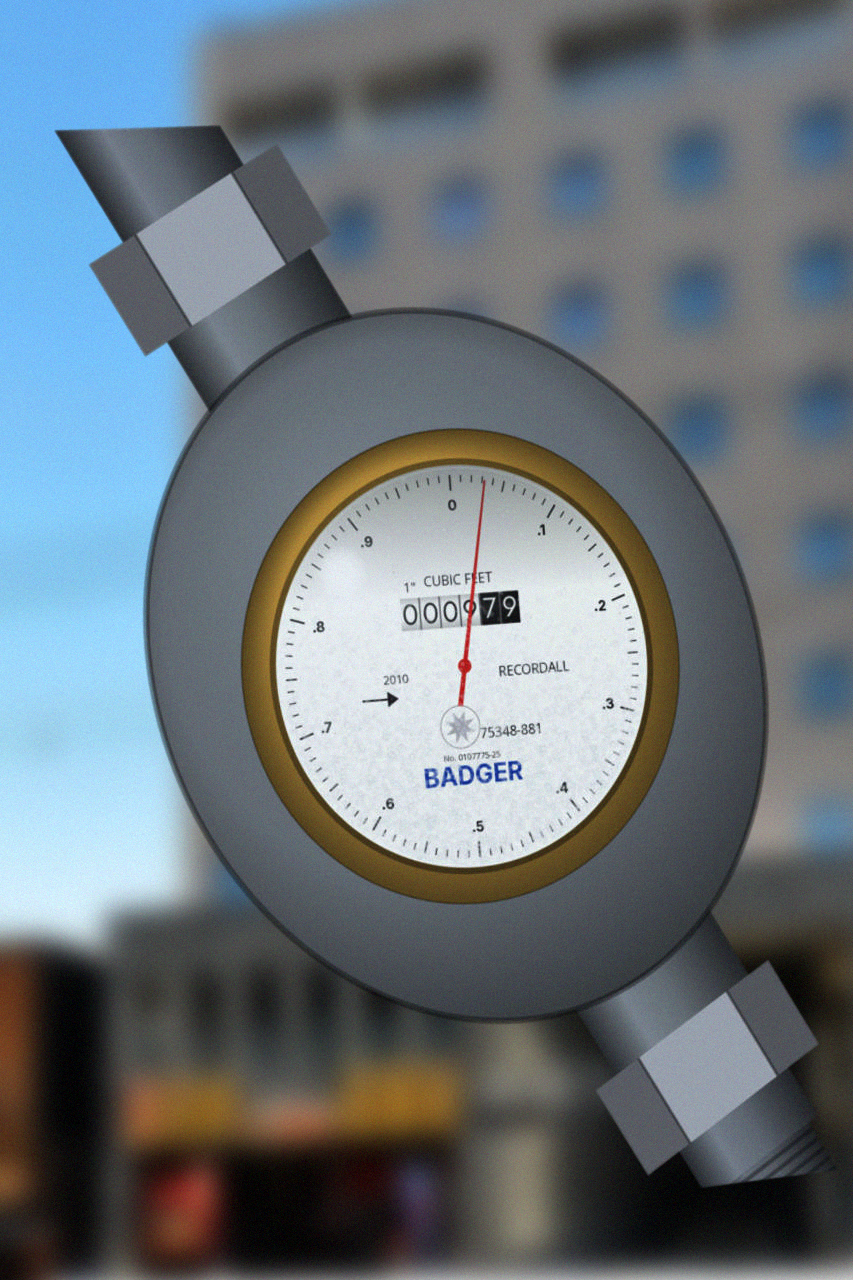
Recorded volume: **979.03** ft³
